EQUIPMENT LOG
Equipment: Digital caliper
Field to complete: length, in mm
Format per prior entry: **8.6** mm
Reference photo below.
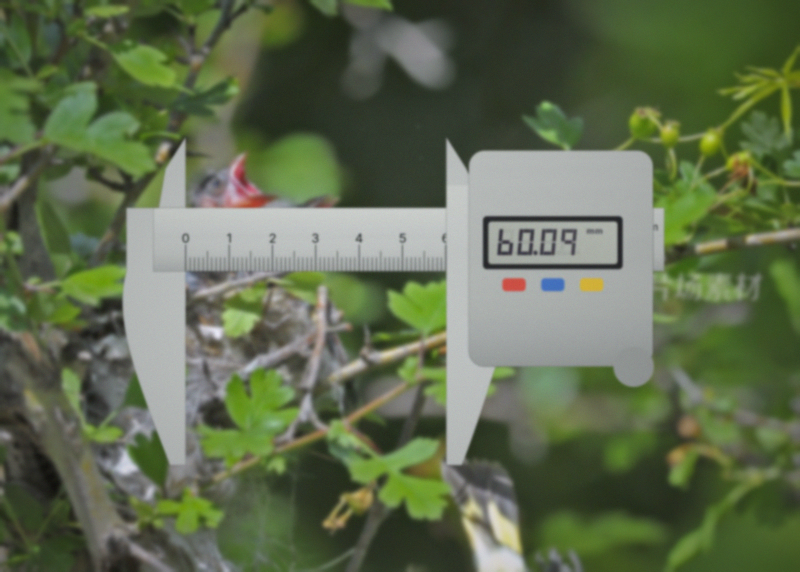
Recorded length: **60.09** mm
